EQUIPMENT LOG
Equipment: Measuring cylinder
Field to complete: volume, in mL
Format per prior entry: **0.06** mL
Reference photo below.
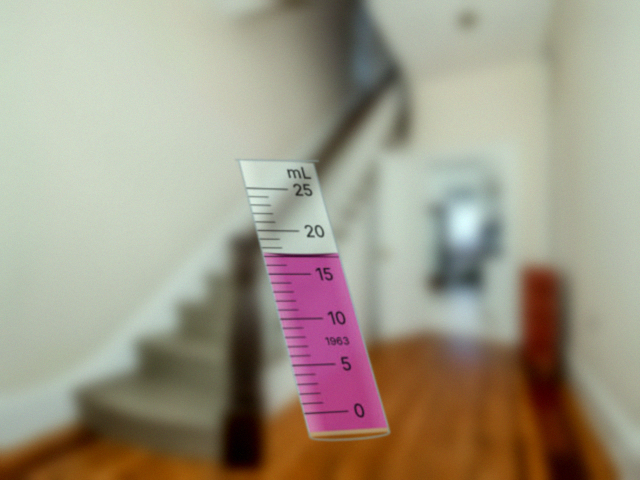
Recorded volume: **17** mL
